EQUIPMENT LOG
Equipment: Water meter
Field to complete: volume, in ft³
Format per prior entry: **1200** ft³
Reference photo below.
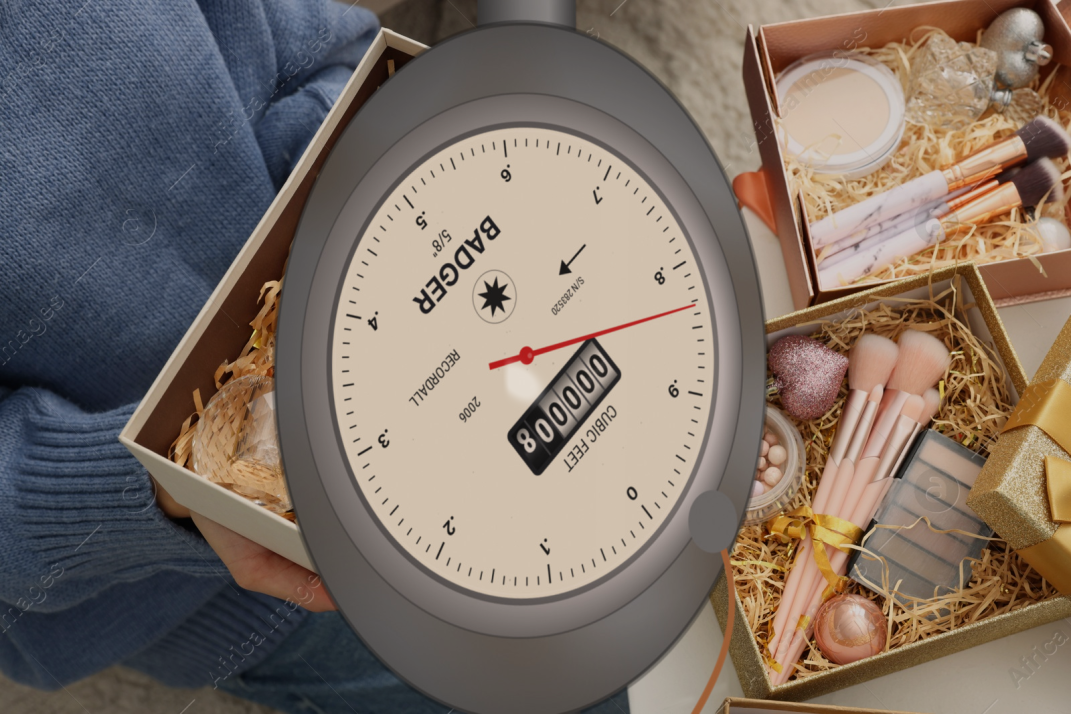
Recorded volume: **7.83** ft³
